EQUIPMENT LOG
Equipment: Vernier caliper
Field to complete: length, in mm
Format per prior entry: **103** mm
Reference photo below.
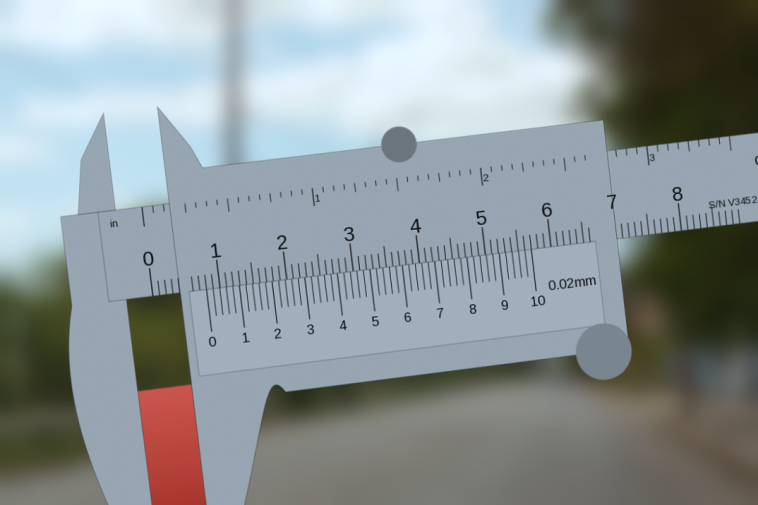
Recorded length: **8.0** mm
